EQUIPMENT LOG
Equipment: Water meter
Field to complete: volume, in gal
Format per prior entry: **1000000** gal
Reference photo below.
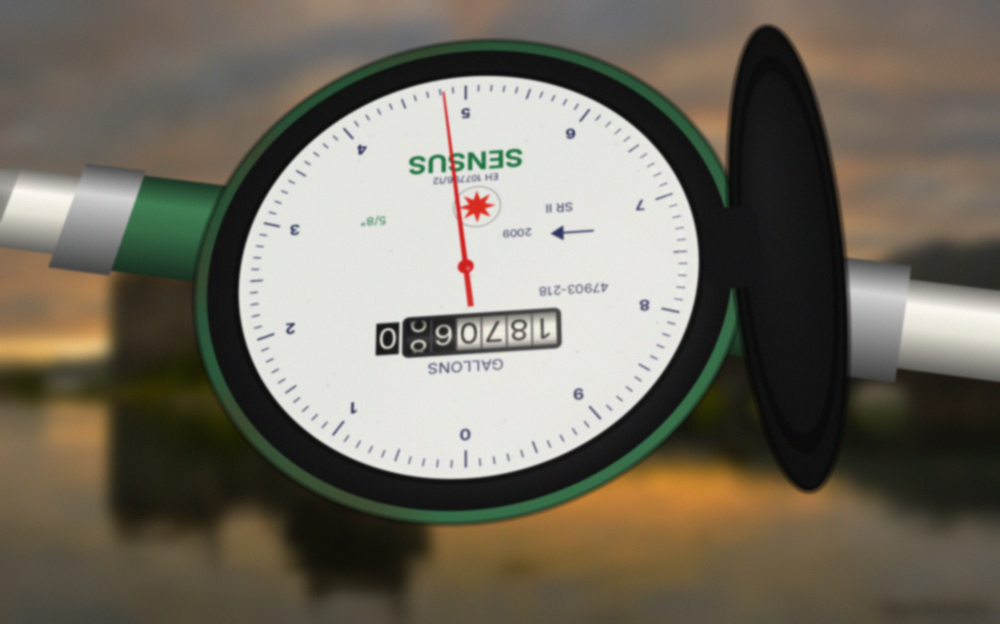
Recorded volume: **1870684.8** gal
